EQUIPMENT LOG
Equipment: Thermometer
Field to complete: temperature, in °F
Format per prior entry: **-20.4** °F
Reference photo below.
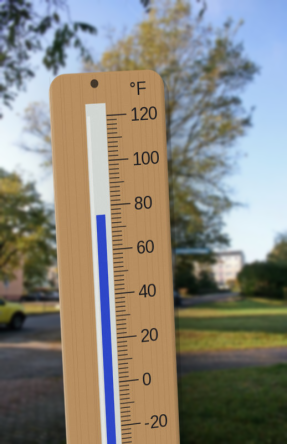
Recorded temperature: **76** °F
